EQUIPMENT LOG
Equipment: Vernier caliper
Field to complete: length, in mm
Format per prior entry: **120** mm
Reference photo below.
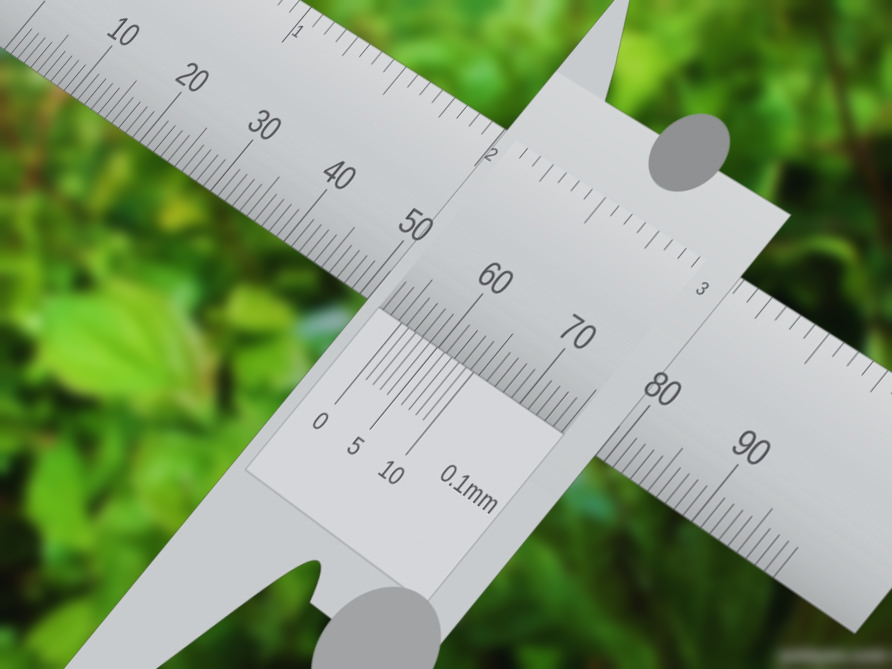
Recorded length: **55.4** mm
